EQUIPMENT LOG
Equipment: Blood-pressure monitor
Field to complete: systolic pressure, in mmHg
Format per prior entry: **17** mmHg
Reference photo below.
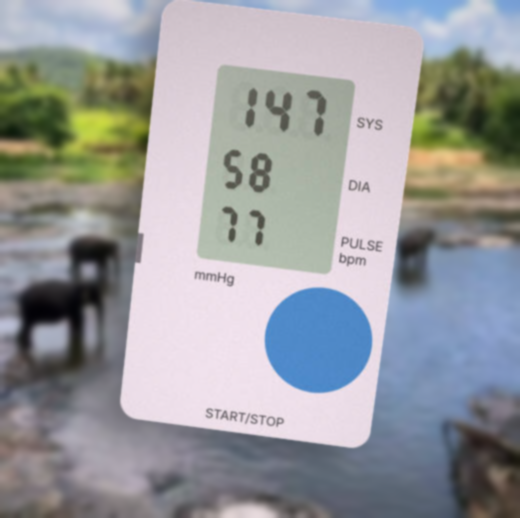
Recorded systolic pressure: **147** mmHg
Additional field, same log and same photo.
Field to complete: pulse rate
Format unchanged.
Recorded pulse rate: **77** bpm
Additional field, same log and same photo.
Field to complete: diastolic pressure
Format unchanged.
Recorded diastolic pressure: **58** mmHg
